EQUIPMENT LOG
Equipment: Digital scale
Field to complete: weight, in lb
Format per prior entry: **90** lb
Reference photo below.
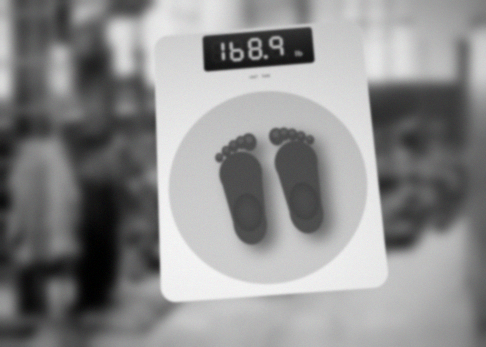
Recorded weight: **168.9** lb
